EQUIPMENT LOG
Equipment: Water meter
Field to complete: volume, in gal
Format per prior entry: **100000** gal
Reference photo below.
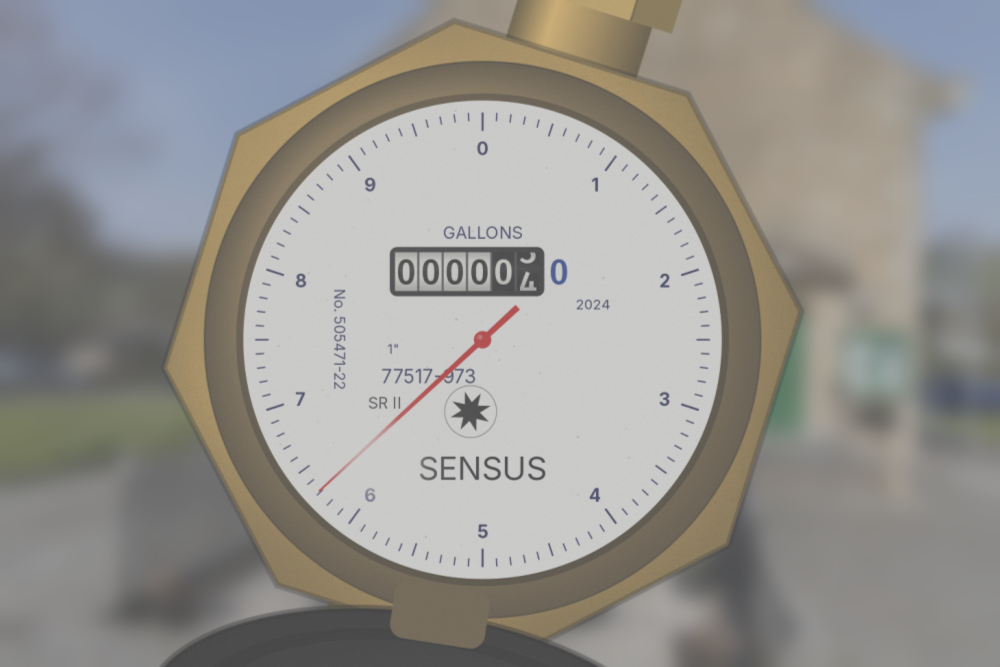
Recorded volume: **36.3** gal
